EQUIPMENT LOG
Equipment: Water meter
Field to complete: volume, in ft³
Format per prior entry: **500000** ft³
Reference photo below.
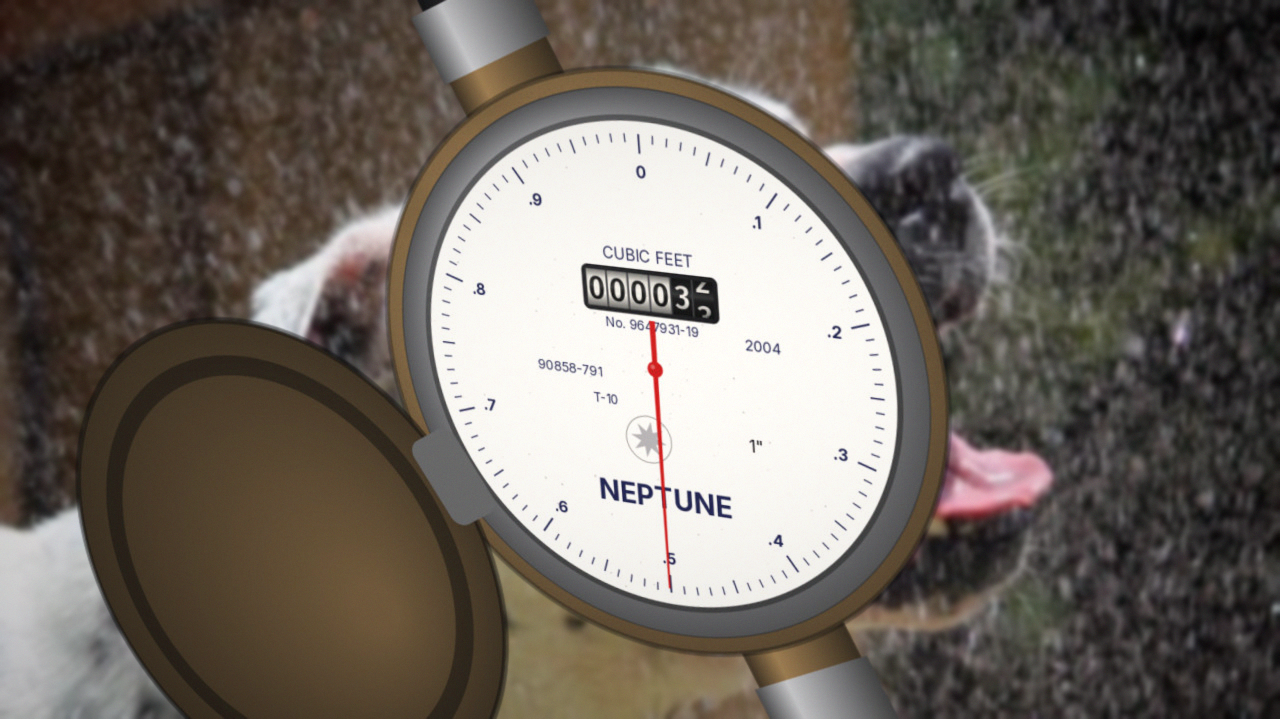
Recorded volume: **32.50** ft³
